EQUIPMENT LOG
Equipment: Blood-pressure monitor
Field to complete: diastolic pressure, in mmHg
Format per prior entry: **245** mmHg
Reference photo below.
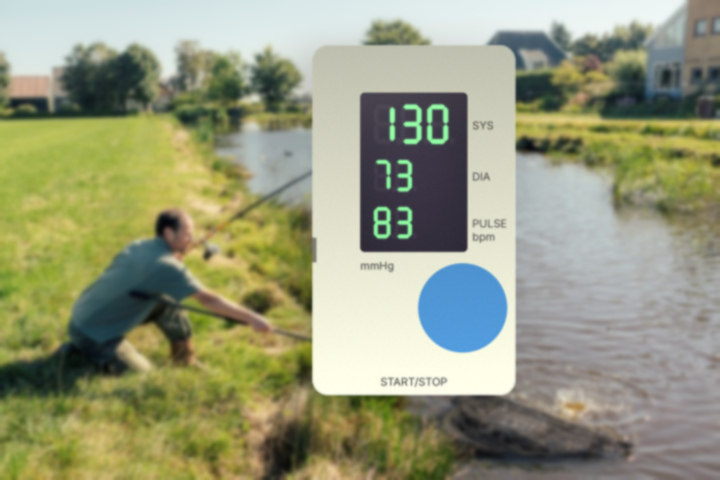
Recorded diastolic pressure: **73** mmHg
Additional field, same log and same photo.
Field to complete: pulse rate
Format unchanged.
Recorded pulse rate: **83** bpm
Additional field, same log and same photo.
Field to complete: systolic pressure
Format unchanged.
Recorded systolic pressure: **130** mmHg
